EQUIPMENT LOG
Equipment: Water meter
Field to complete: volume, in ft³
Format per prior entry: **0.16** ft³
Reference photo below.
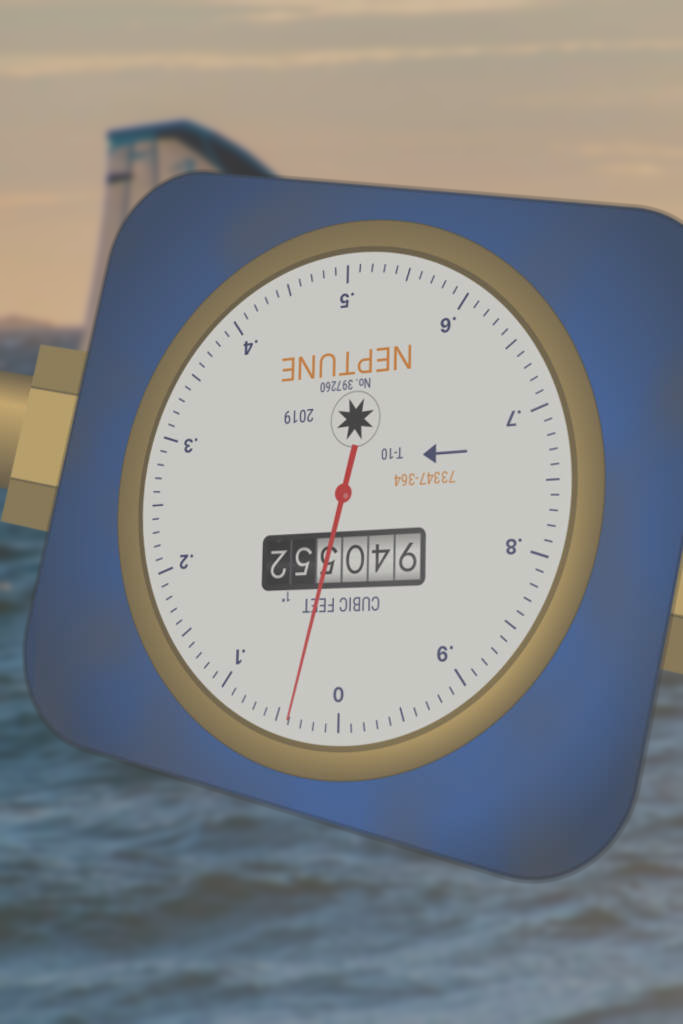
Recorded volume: **940552.04** ft³
